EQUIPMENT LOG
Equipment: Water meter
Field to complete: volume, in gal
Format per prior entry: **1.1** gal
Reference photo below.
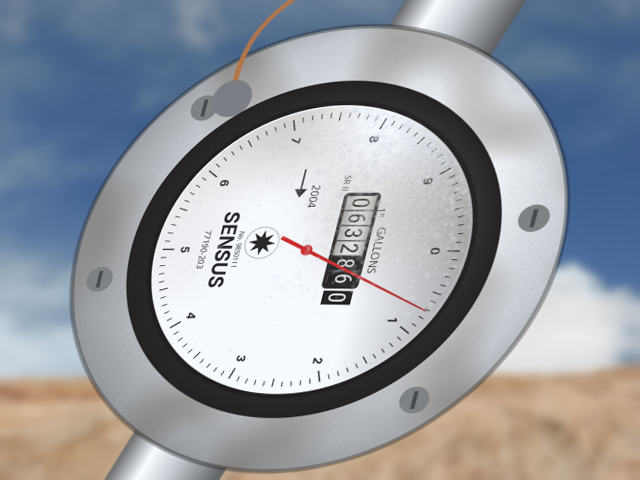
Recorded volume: **632860.7** gal
